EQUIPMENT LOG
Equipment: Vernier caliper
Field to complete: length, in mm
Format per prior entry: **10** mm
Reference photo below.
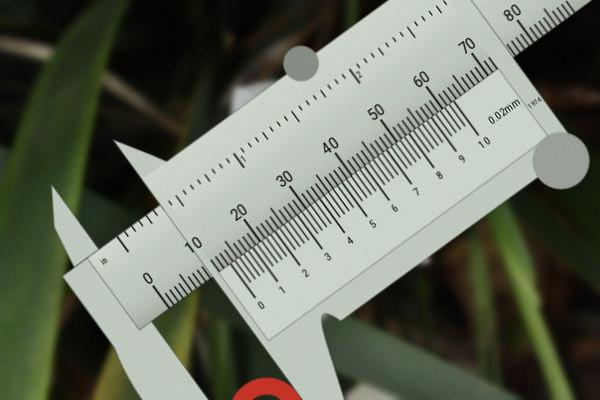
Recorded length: **13.4** mm
